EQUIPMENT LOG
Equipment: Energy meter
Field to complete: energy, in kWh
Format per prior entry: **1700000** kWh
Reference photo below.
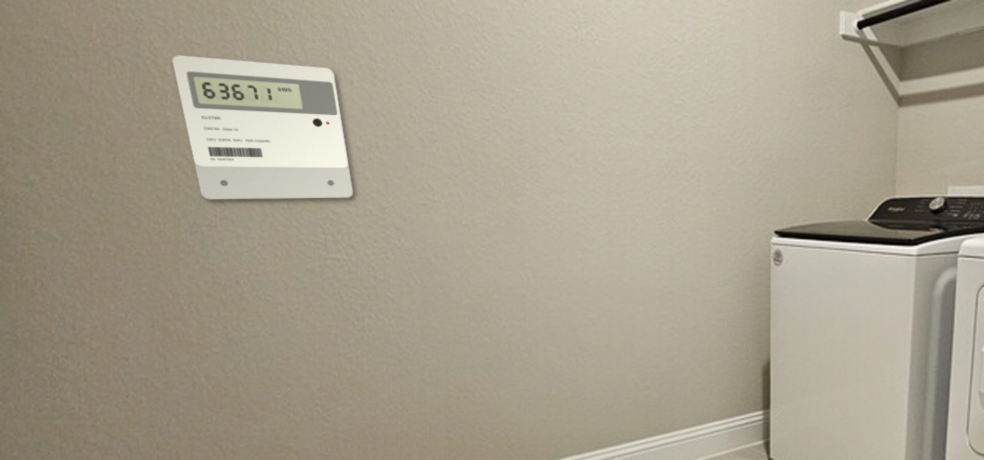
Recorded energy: **63671** kWh
